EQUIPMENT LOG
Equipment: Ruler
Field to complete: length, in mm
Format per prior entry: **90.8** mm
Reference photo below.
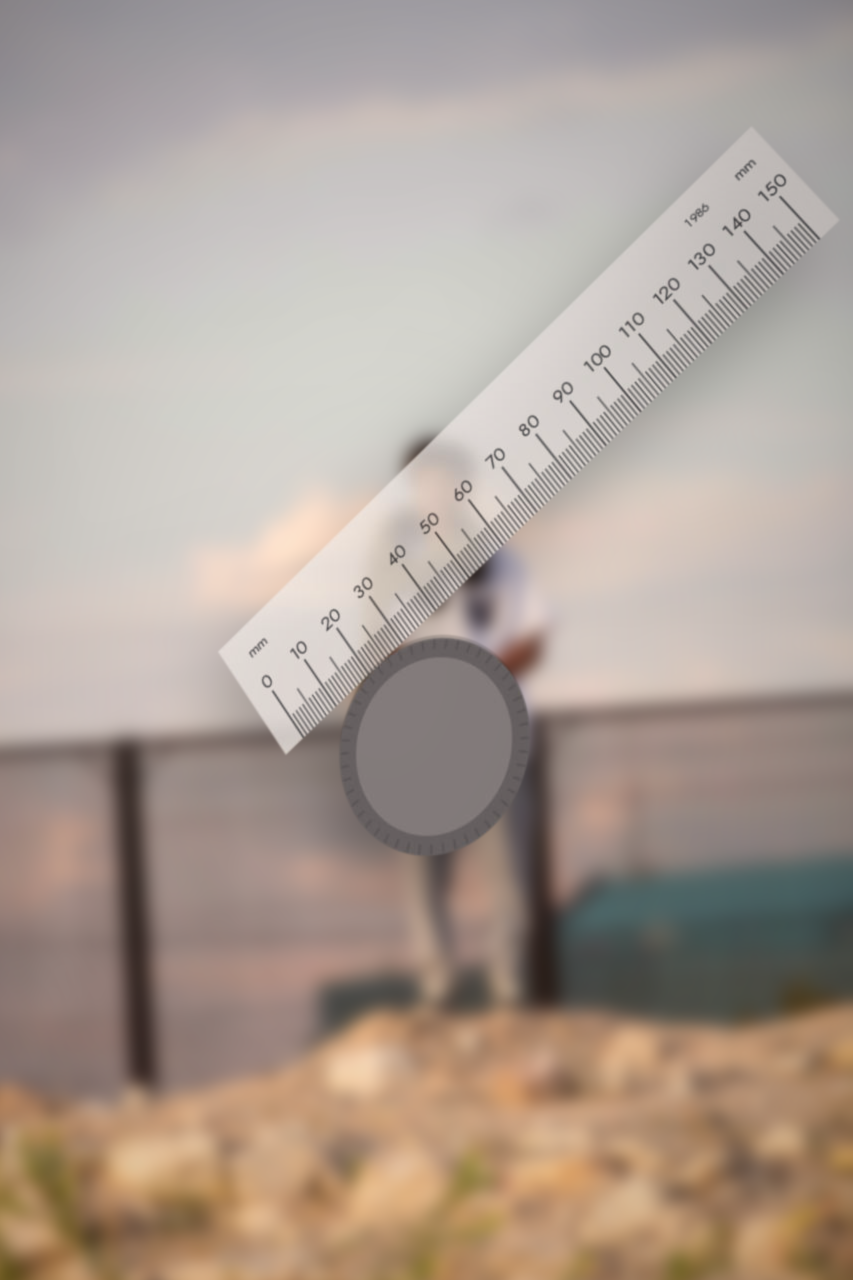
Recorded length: **45** mm
